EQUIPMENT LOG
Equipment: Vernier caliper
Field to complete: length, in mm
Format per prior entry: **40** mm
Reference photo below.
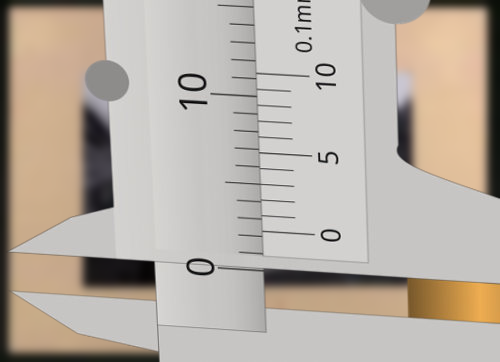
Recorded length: **2.3** mm
